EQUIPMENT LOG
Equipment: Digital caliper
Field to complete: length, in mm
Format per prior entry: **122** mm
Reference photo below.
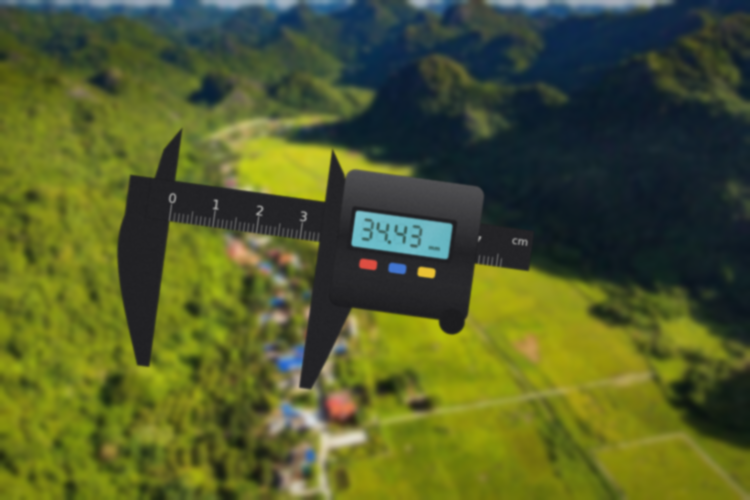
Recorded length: **34.43** mm
